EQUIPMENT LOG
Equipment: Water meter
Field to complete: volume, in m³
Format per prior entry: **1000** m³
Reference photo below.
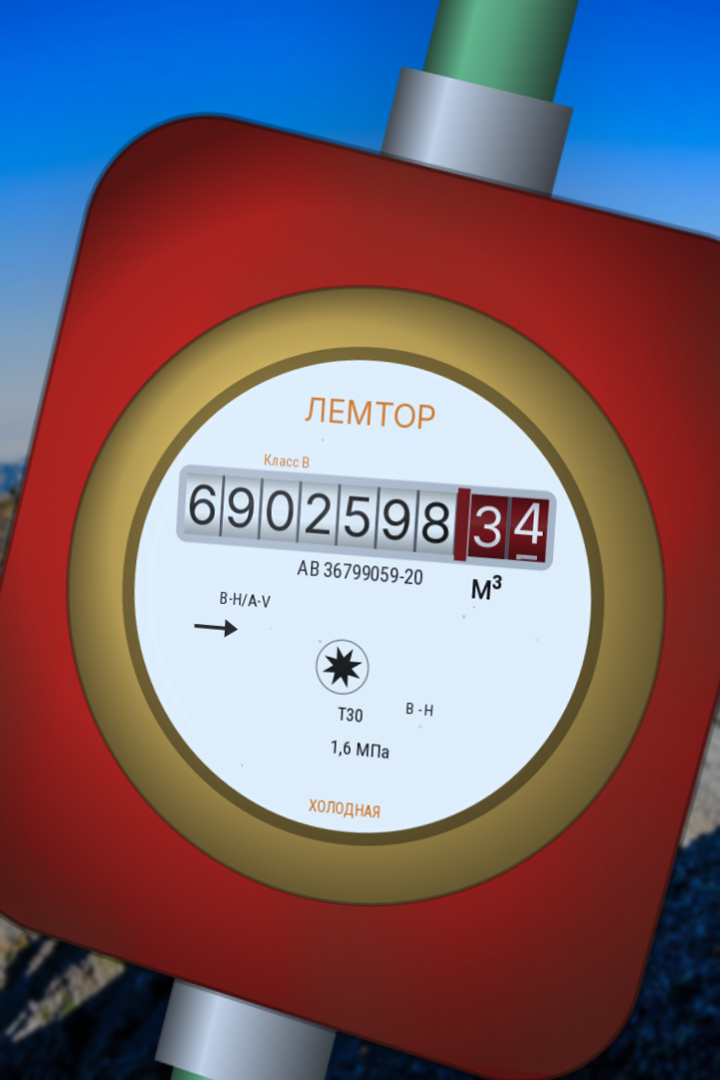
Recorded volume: **6902598.34** m³
